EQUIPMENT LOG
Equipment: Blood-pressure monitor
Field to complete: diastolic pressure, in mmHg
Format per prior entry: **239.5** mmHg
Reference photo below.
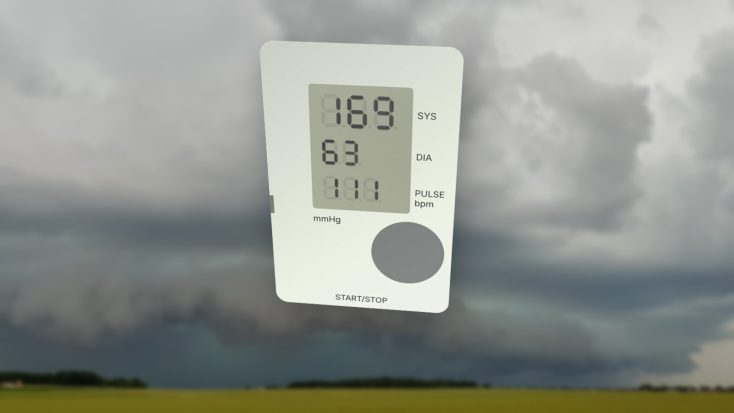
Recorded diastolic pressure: **63** mmHg
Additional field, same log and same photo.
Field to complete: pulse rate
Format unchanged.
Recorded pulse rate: **111** bpm
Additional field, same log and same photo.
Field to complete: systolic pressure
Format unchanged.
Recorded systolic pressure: **169** mmHg
